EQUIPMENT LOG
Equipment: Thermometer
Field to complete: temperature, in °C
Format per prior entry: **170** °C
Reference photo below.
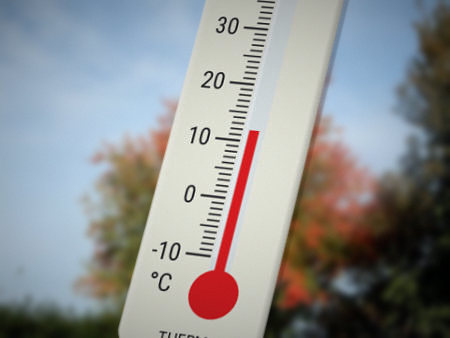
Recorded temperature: **12** °C
